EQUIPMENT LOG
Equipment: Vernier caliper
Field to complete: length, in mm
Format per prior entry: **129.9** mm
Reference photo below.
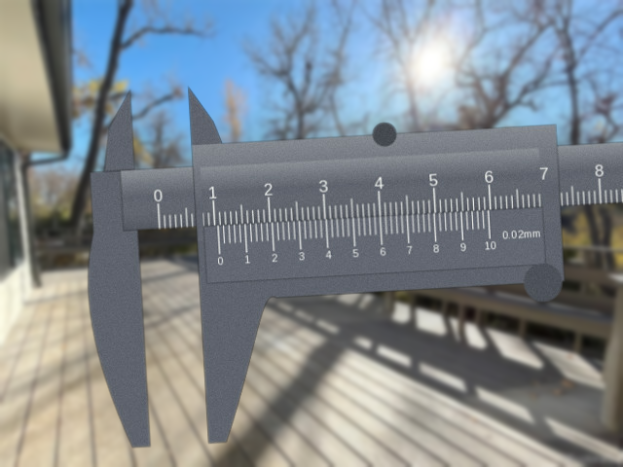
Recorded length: **10.6** mm
